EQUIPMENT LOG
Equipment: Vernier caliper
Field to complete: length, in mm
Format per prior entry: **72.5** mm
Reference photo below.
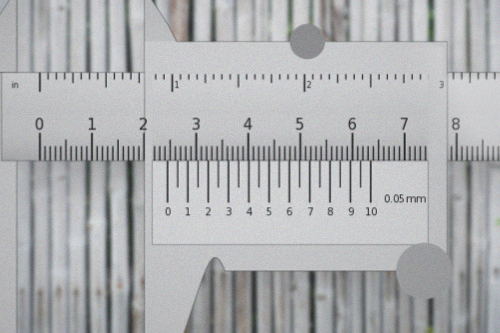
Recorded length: **24.5** mm
